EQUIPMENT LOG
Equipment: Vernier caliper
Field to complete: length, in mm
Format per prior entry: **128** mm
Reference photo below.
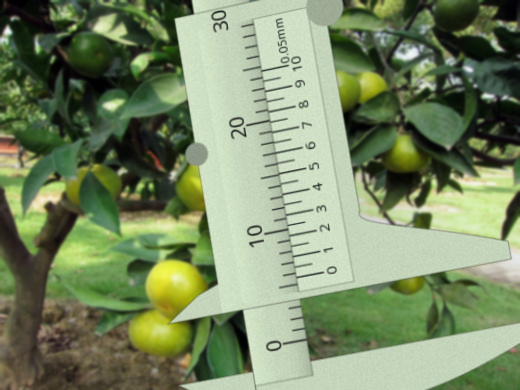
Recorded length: **5.6** mm
